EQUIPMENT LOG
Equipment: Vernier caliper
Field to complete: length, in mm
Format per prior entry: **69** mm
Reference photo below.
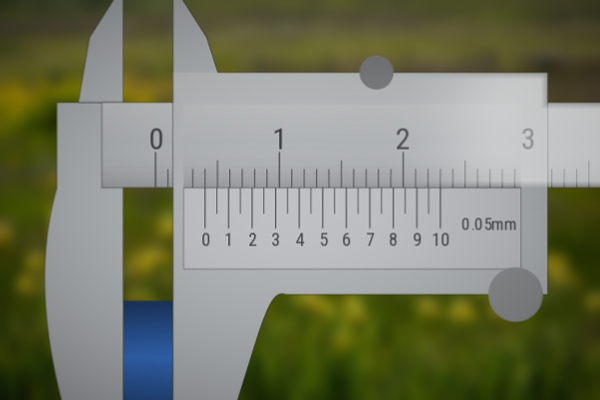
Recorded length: **4.0** mm
